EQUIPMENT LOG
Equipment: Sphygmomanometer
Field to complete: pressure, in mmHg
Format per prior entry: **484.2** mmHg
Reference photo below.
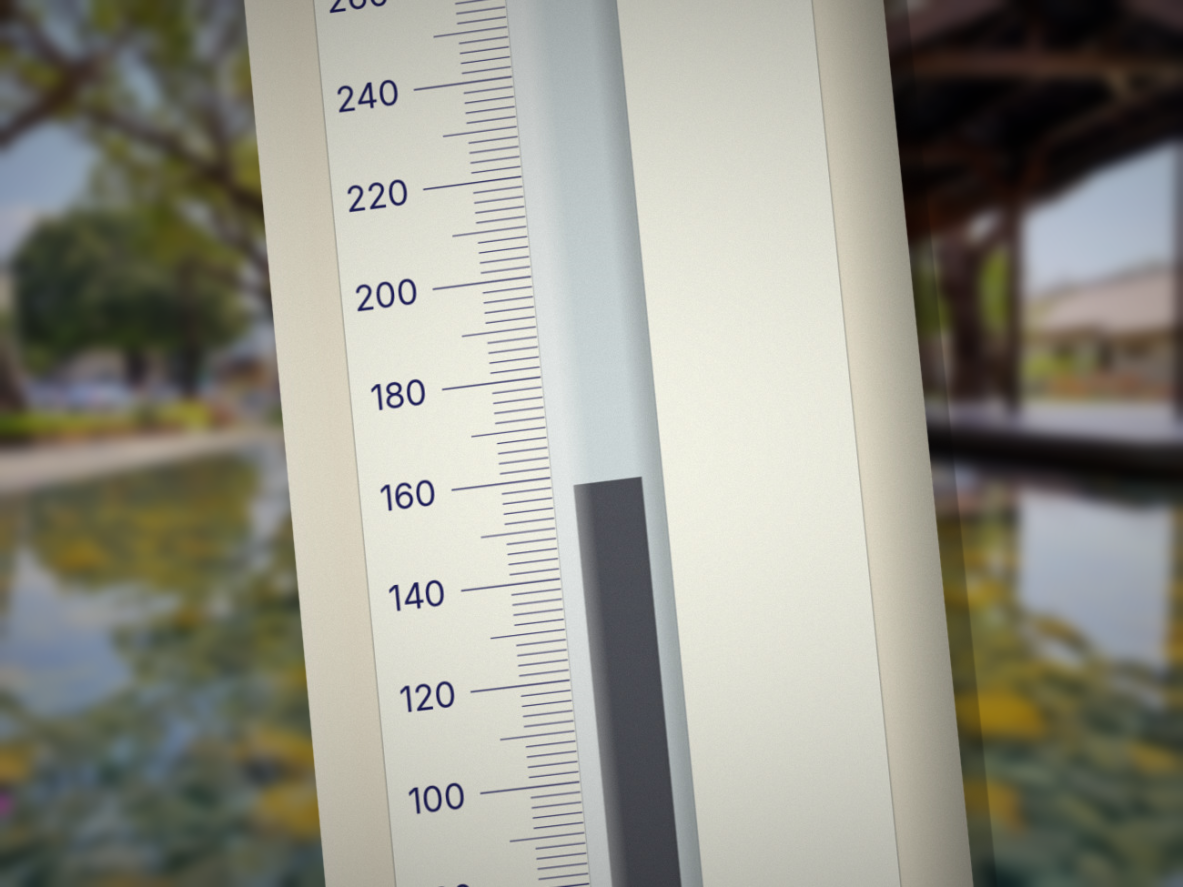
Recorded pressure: **158** mmHg
